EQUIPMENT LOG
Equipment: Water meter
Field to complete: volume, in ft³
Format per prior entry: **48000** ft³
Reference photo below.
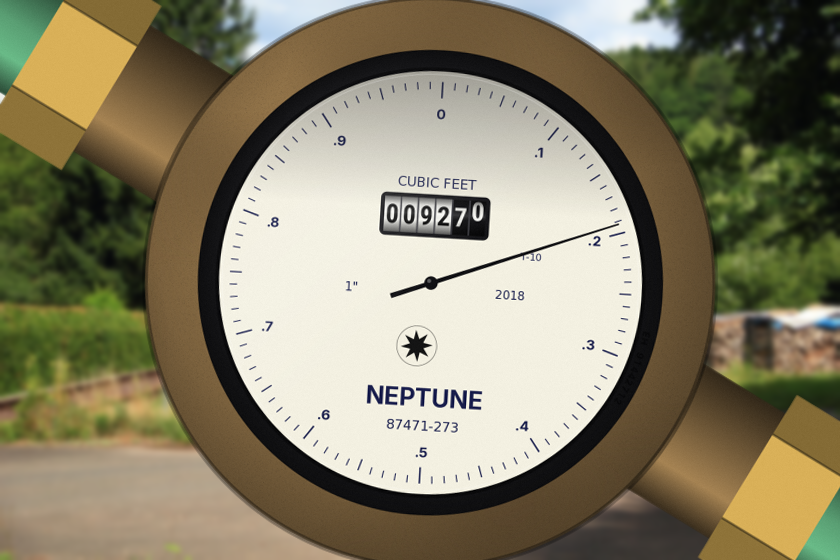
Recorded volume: **9270.19** ft³
